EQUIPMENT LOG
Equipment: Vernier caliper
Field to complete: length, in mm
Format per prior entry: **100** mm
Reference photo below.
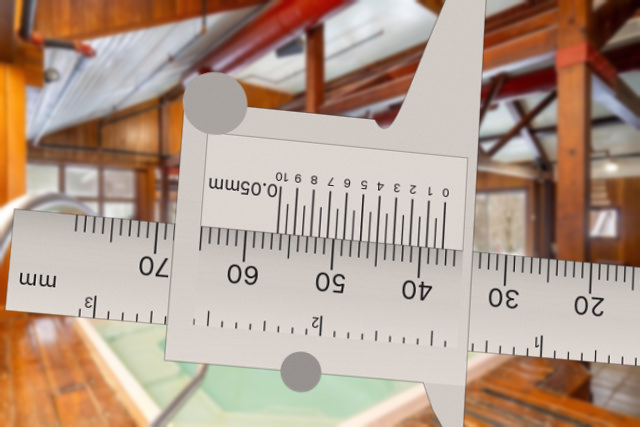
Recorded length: **37.4** mm
